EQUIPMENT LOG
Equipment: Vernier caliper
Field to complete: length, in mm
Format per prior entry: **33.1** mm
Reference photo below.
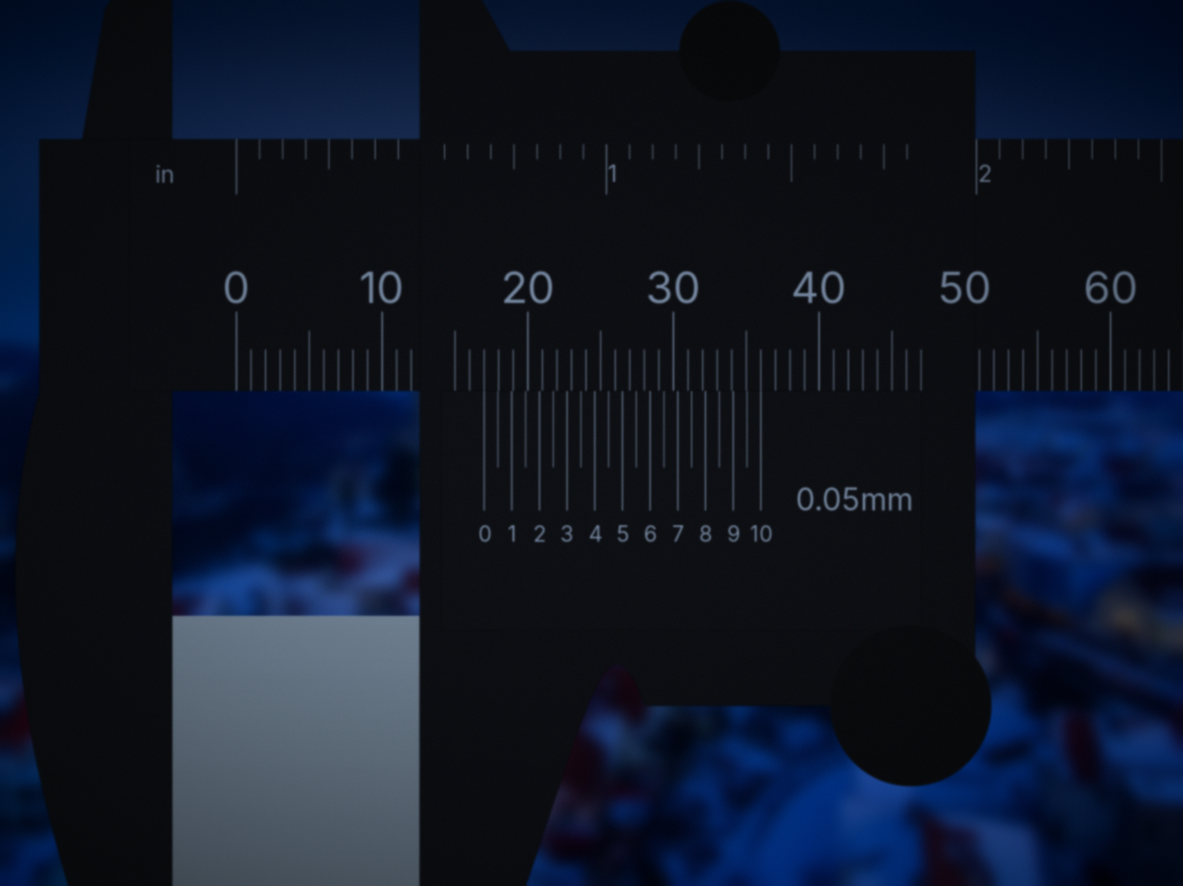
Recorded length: **17.0** mm
